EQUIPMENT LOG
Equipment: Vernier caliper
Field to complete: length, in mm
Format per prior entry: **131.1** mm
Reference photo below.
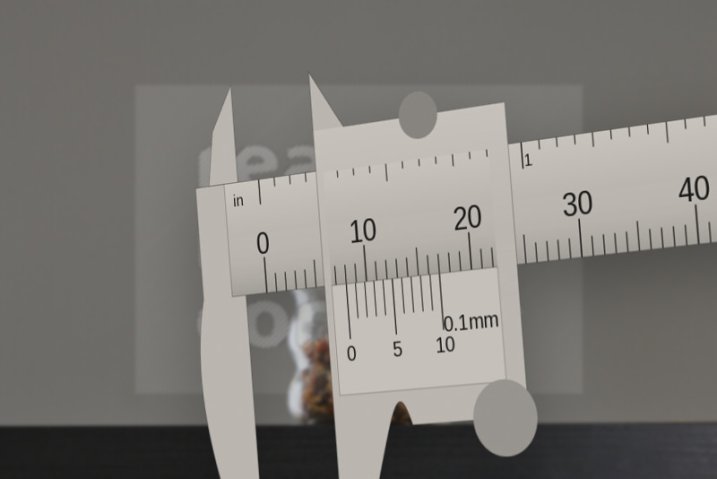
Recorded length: **8.0** mm
